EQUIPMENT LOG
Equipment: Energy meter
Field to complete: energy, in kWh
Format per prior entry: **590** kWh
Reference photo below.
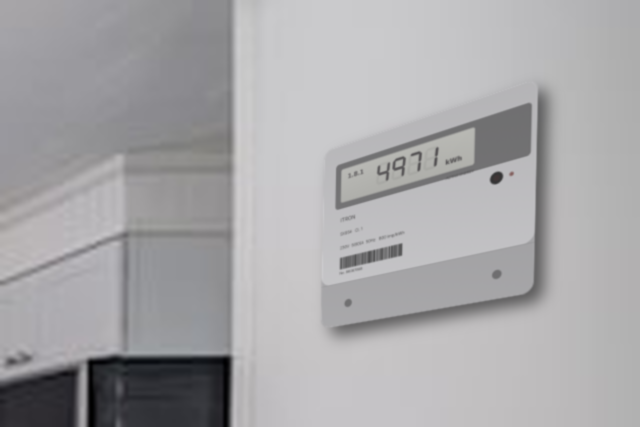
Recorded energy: **4971** kWh
